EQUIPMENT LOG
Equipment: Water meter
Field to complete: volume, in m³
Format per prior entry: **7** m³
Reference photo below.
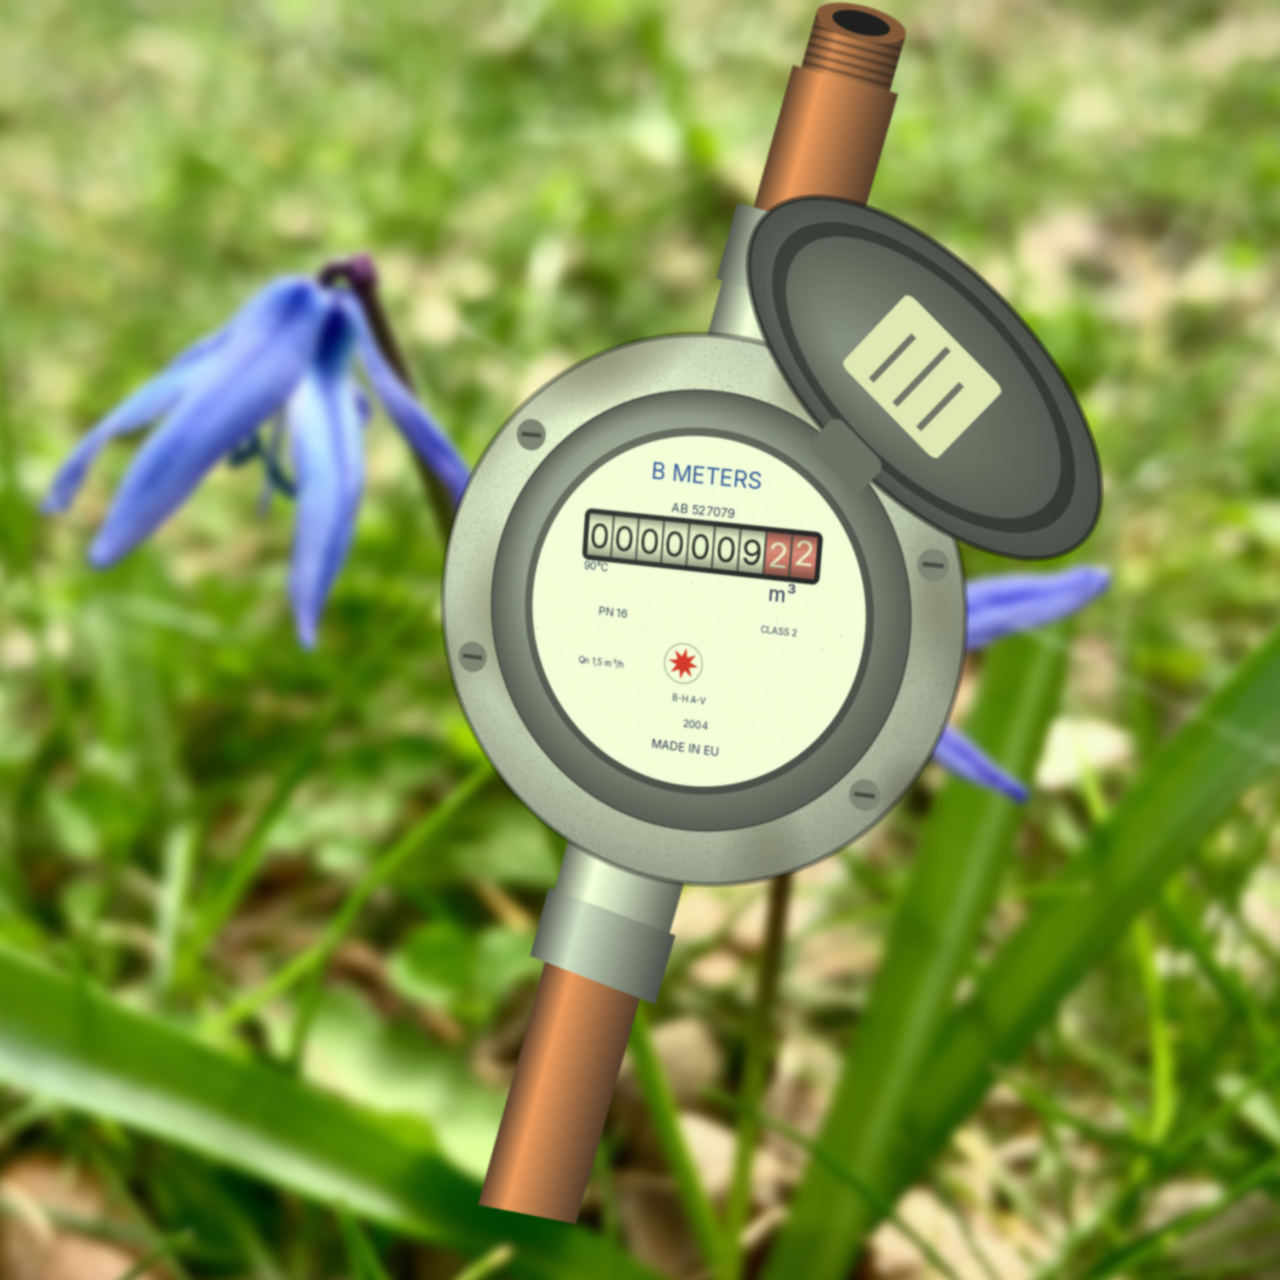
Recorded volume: **9.22** m³
